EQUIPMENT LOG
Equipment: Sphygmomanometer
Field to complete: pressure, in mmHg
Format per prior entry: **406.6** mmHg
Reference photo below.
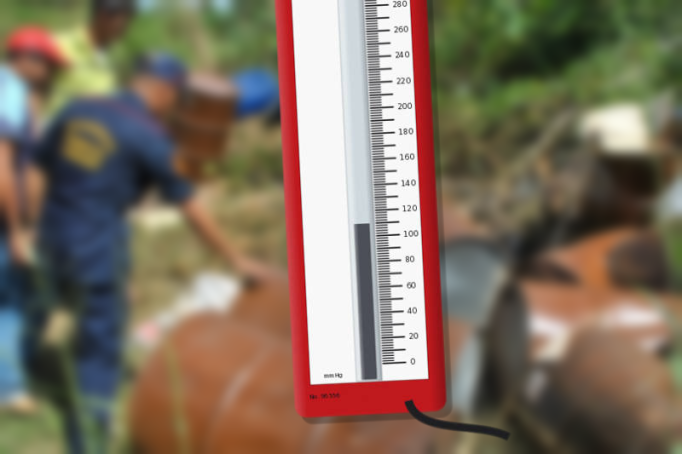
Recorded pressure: **110** mmHg
